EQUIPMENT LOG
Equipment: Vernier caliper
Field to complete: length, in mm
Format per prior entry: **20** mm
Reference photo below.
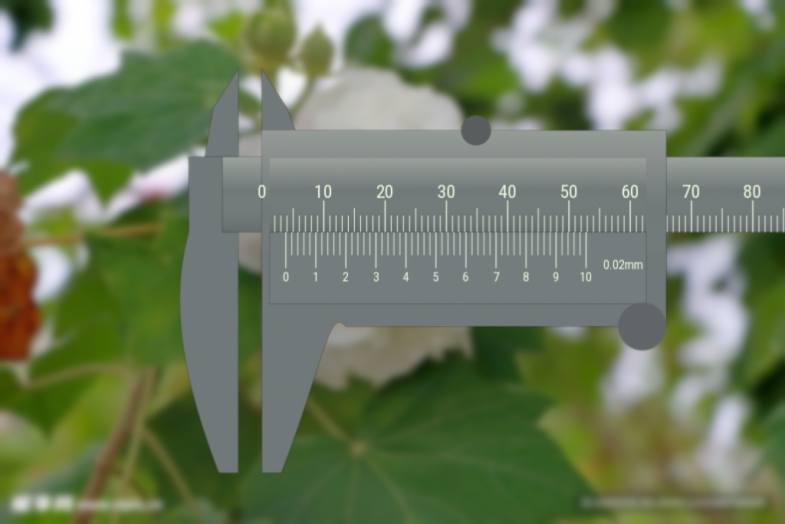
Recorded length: **3.8** mm
